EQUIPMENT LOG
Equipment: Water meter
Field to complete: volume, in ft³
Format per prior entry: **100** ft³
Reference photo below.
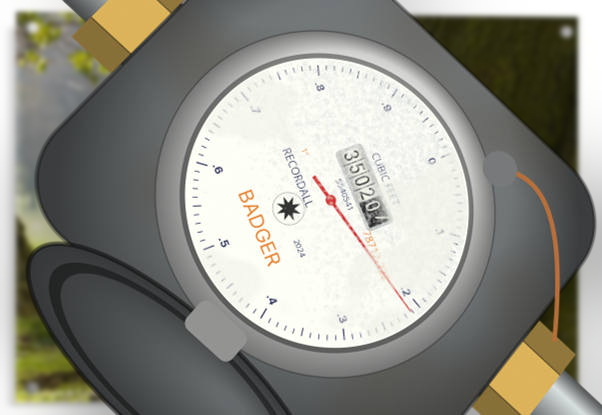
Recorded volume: **350207.21** ft³
